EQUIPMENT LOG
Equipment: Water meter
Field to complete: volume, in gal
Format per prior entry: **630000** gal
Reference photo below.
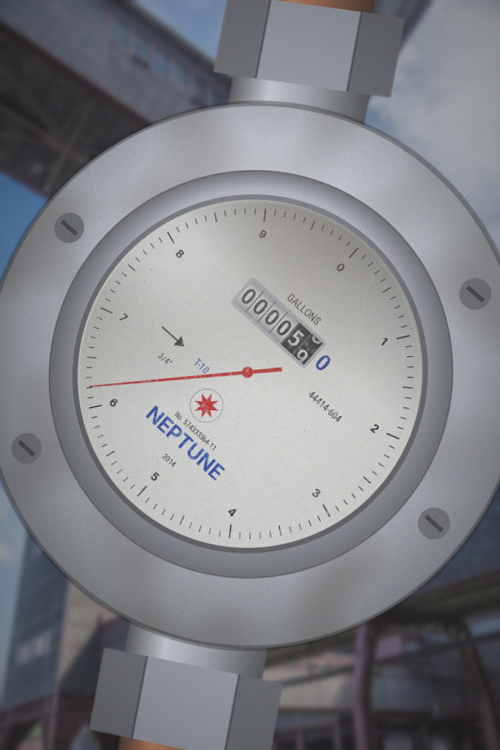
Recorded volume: **586.2** gal
